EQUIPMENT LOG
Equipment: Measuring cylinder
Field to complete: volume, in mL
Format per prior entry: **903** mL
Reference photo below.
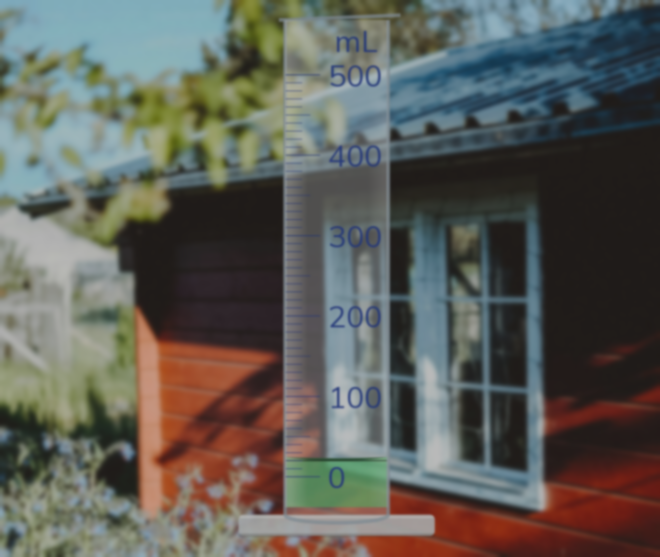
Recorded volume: **20** mL
